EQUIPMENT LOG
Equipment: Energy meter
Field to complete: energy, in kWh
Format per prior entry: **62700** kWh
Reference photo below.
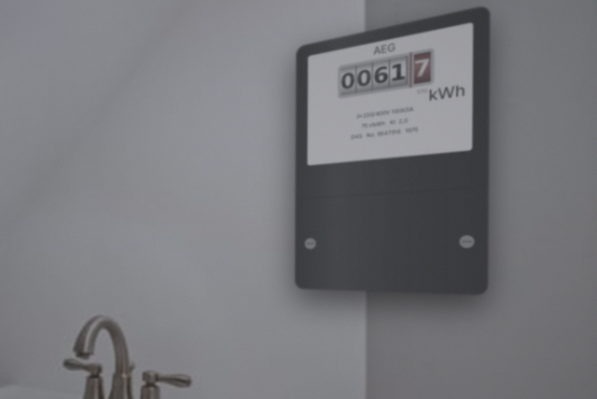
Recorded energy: **61.7** kWh
